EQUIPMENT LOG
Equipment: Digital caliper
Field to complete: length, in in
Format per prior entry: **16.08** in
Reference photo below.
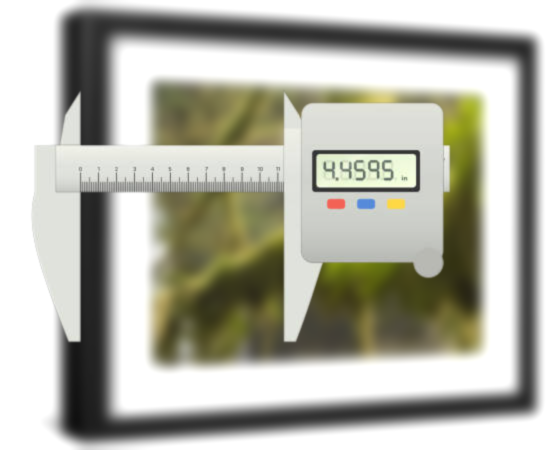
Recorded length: **4.4595** in
